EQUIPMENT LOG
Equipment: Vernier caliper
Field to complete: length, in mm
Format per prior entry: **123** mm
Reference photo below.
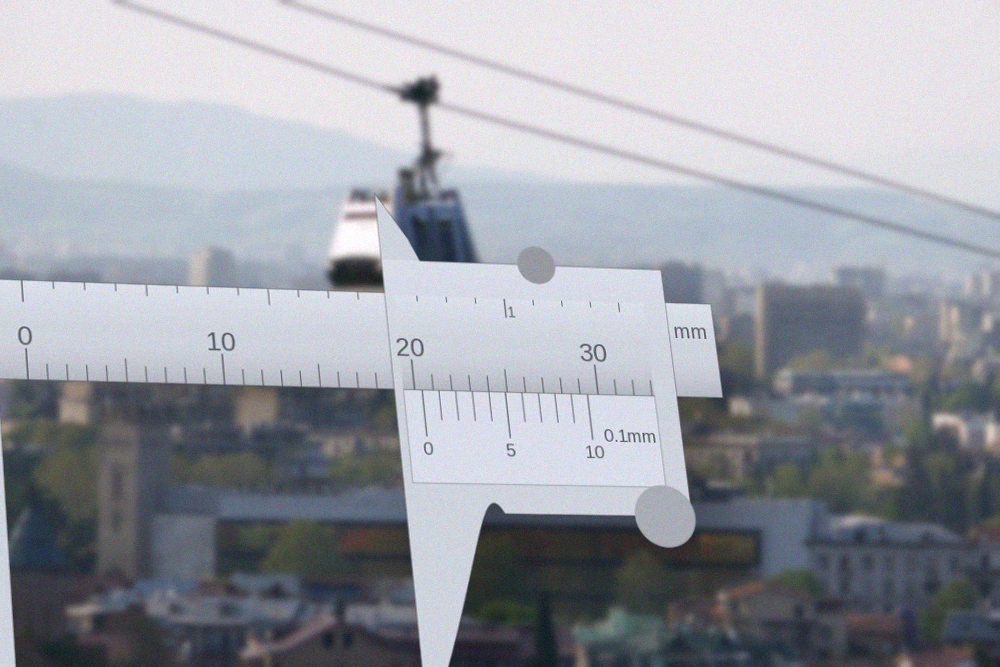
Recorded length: **20.4** mm
